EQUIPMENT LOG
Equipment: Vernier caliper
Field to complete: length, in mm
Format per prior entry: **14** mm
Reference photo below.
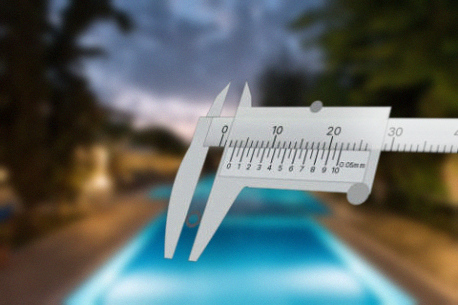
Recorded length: **3.0** mm
